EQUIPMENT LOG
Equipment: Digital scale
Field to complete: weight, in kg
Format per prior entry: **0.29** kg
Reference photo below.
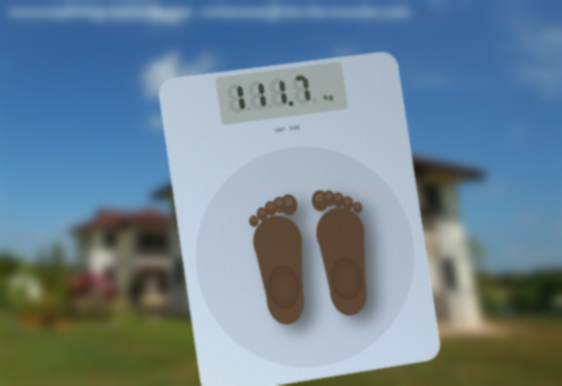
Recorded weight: **111.7** kg
